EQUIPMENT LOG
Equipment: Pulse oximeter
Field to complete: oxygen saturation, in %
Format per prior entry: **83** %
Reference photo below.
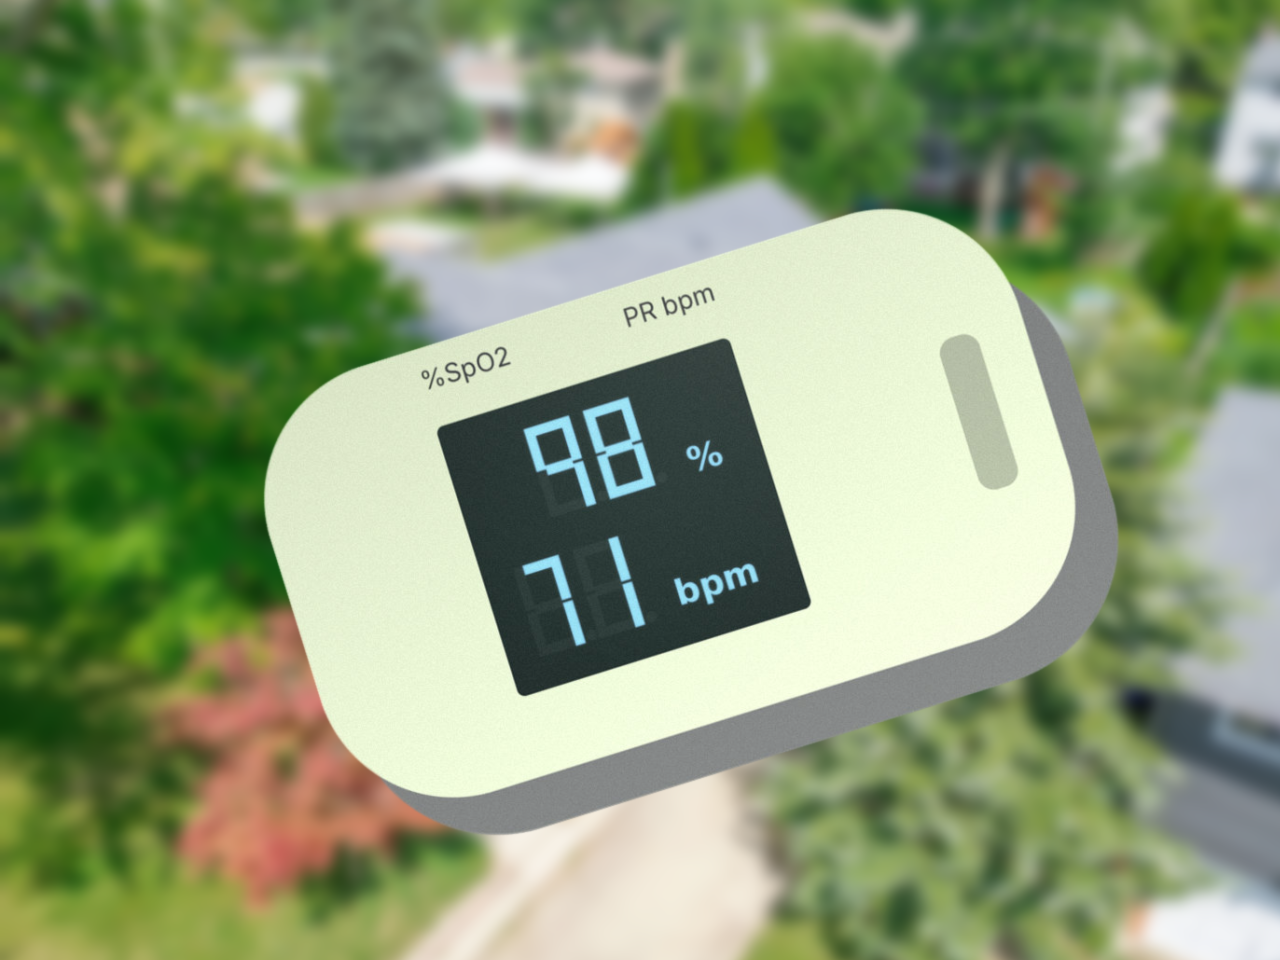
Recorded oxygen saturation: **98** %
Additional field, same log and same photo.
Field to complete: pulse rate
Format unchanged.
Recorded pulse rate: **71** bpm
